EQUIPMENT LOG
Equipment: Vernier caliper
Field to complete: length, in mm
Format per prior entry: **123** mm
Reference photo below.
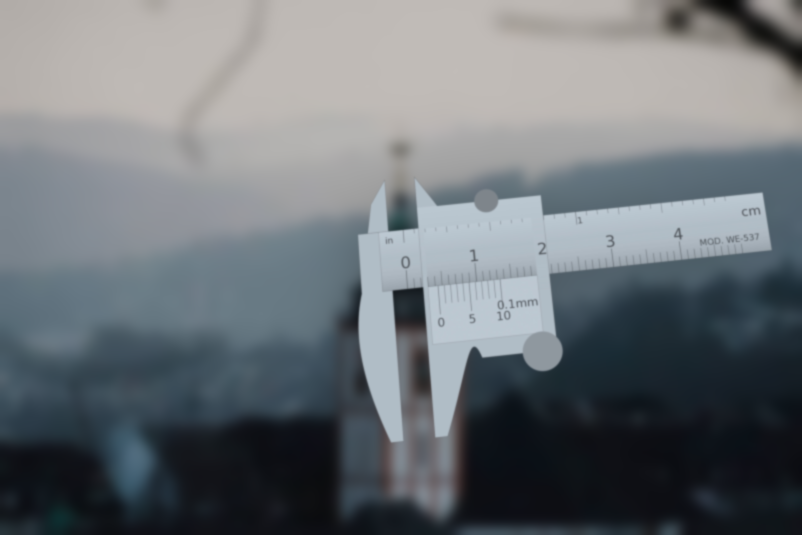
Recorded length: **4.4** mm
